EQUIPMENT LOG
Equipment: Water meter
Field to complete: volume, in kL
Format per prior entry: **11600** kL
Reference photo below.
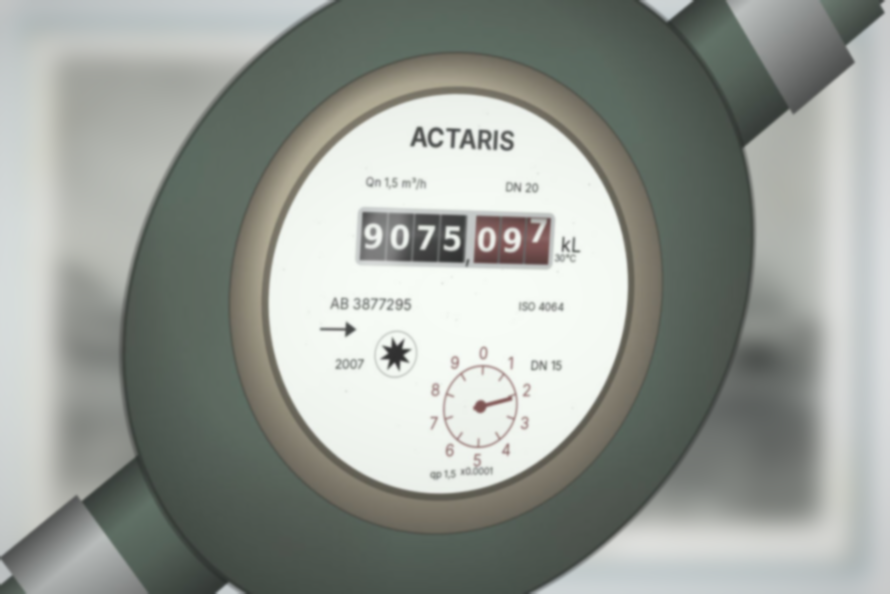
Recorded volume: **9075.0972** kL
